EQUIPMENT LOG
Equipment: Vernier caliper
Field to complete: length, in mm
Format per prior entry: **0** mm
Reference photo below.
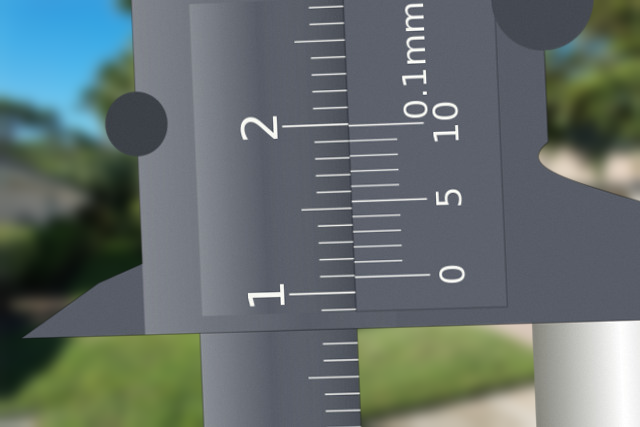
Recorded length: **10.9** mm
